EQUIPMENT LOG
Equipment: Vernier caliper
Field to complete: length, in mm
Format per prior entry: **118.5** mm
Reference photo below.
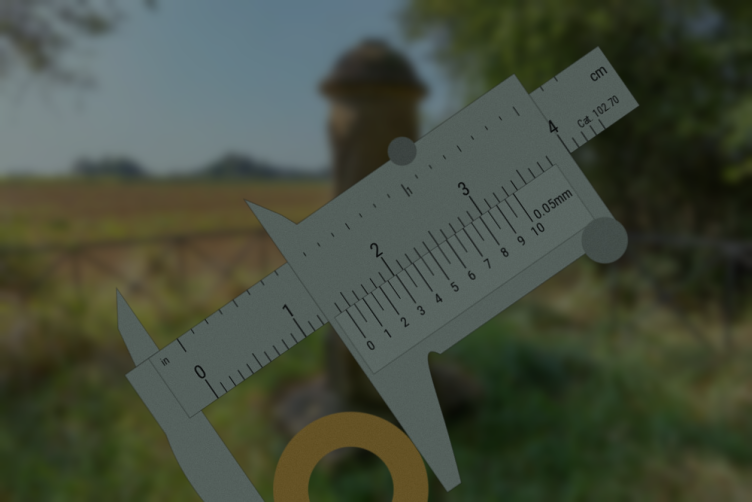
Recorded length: **14.5** mm
